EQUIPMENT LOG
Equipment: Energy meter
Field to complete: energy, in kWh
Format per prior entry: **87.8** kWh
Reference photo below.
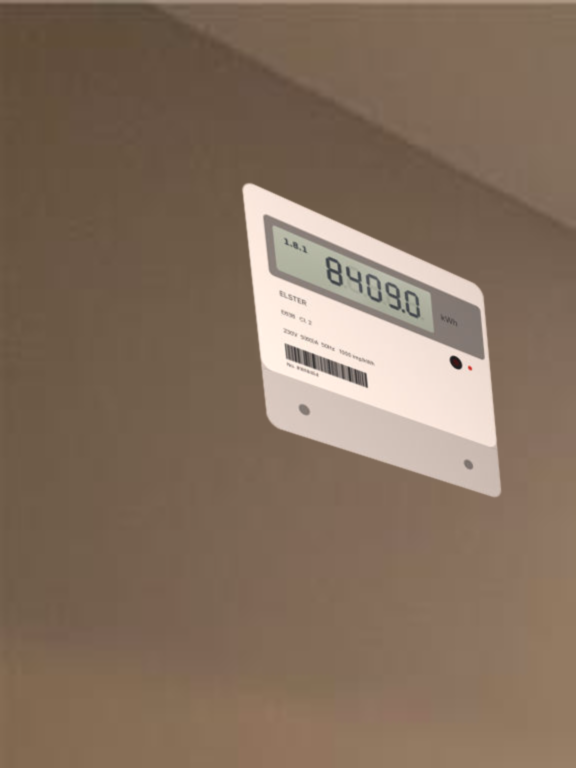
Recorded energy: **8409.0** kWh
